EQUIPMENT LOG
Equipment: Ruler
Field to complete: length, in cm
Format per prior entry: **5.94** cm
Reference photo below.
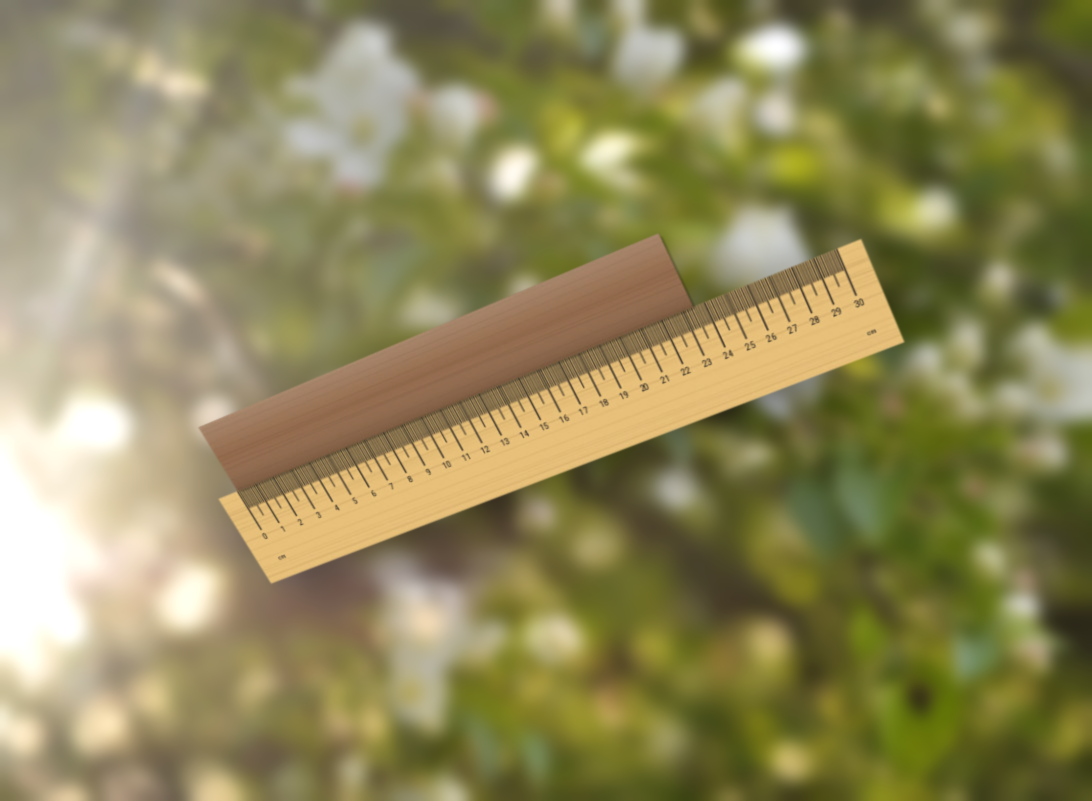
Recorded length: **23.5** cm
